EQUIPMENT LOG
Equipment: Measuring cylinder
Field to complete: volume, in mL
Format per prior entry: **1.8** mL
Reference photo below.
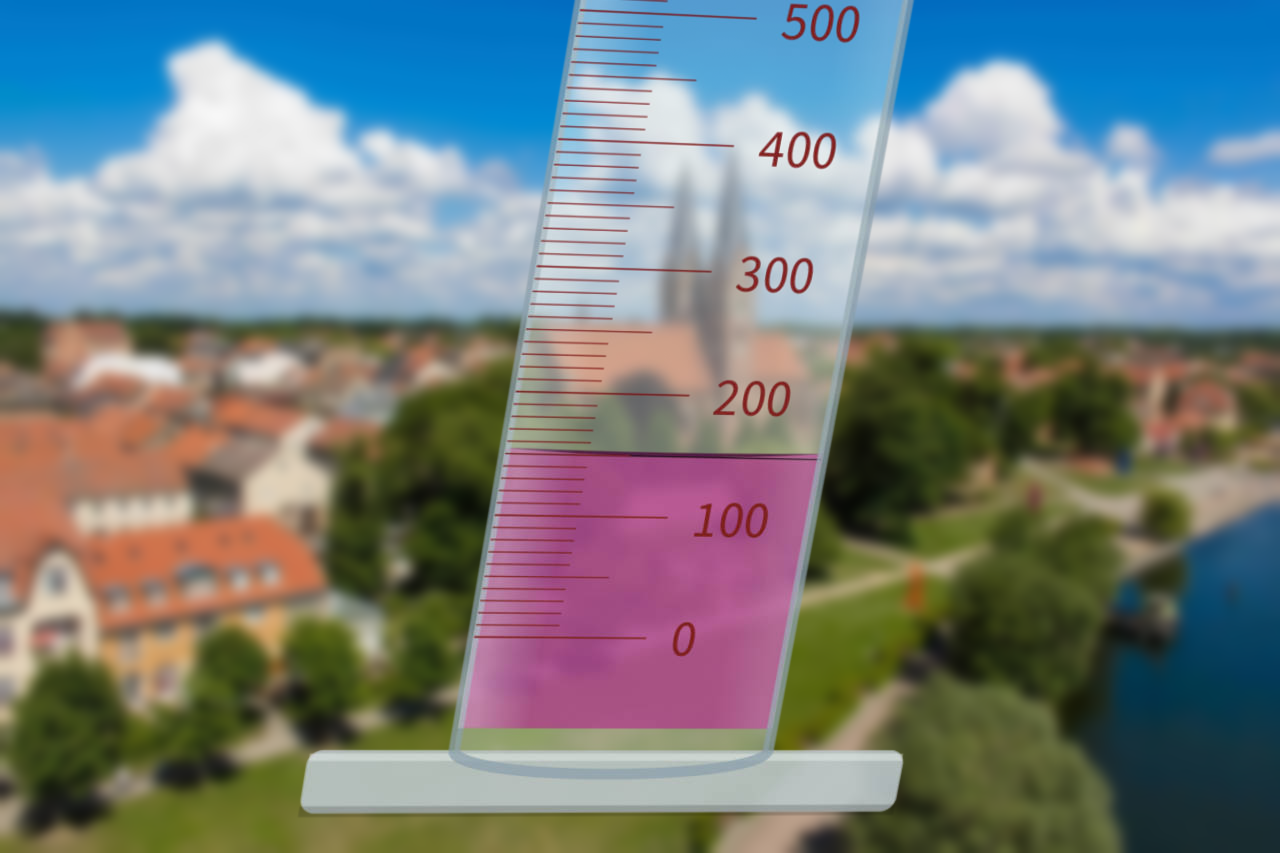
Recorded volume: **150** mL
